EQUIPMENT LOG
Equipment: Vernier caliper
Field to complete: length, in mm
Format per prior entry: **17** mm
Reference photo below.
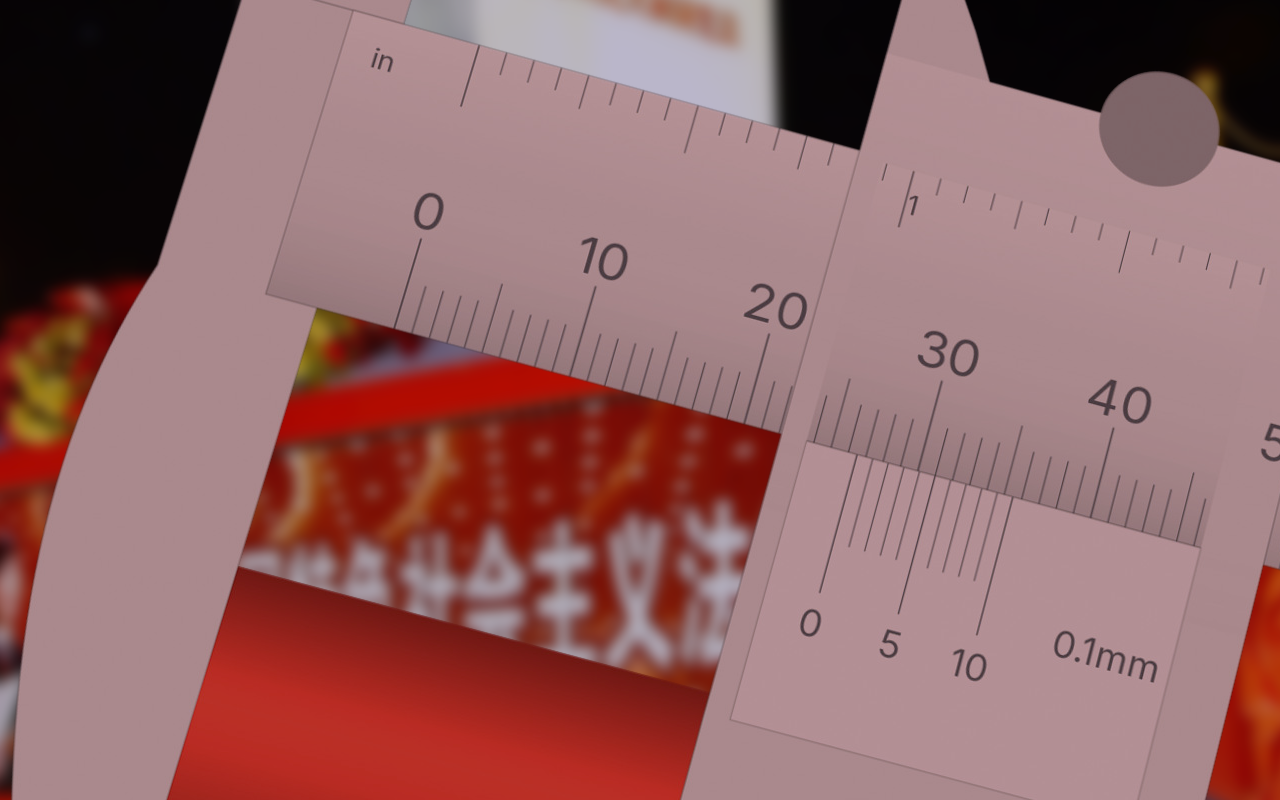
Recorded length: **26.5** mm
